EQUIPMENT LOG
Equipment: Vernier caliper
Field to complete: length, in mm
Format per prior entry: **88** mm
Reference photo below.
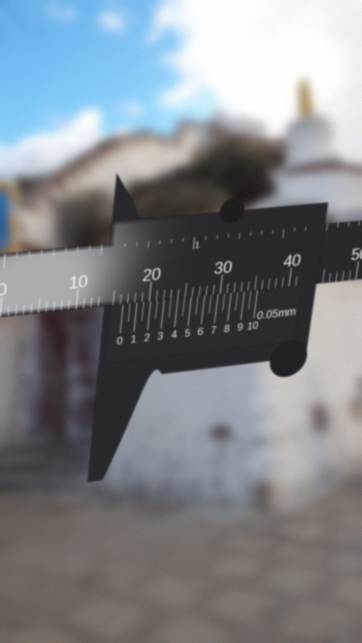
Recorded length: **16.4** mm
